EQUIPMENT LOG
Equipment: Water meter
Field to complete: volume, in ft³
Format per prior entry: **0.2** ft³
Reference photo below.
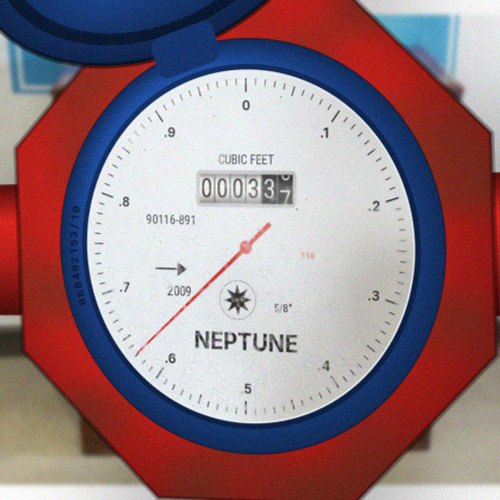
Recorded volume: **336.63** ft³
